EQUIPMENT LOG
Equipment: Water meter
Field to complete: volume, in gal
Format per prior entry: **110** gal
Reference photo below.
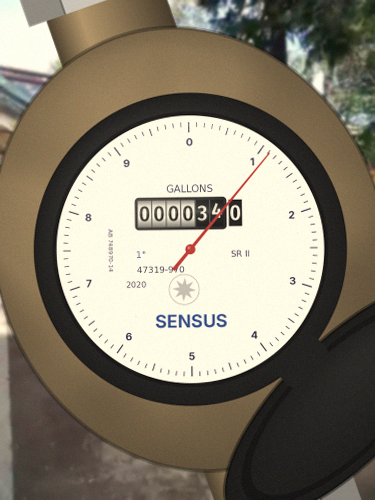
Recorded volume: **341.1** gal
